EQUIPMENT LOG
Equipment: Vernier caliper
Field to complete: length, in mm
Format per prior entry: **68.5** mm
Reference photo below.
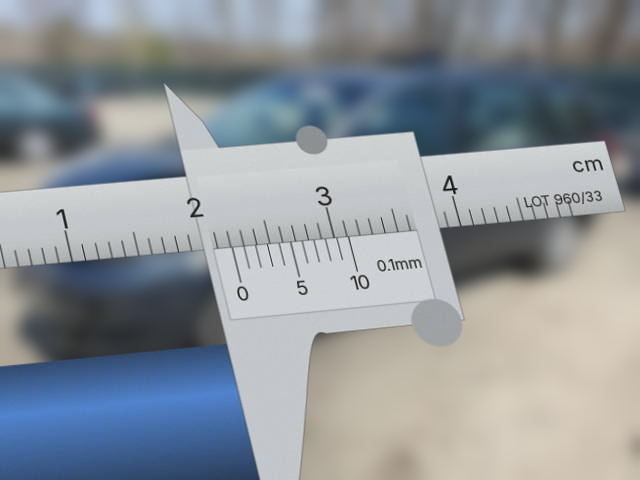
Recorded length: **22.1** mm
